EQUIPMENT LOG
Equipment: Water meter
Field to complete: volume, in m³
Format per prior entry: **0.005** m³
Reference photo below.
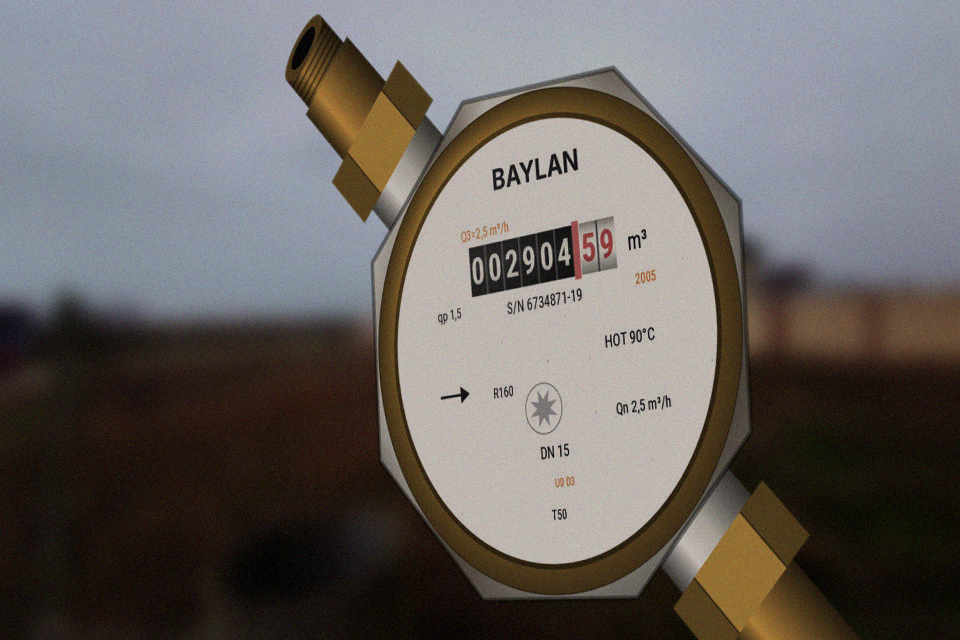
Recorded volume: **2904.59** m³
